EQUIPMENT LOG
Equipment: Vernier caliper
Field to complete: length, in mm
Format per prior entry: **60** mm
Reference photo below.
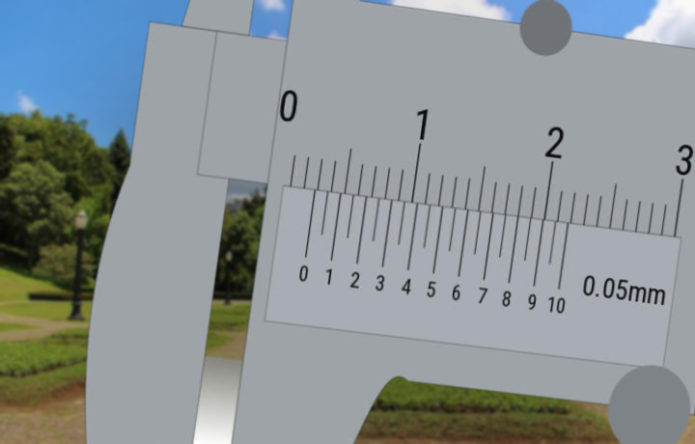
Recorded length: **2.8** mm
